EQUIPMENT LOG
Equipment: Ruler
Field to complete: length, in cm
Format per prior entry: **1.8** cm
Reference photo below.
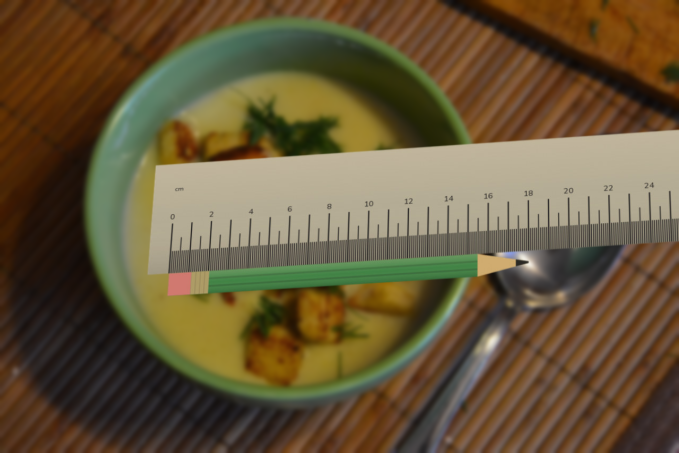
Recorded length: **18** cm
